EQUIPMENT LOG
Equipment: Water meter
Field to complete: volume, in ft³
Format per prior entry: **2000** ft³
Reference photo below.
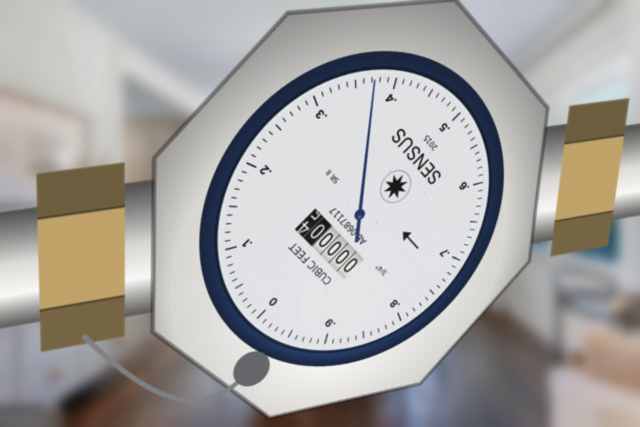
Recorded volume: **4.37** ft³
